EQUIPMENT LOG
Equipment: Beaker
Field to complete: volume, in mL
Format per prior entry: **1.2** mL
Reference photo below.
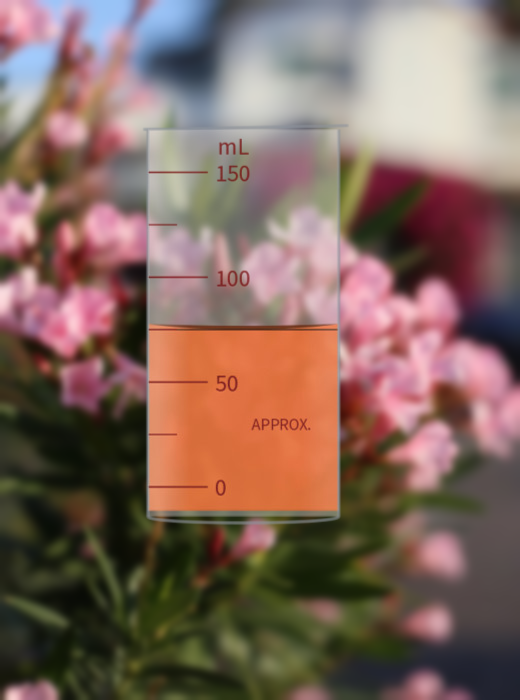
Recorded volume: **75** mL
